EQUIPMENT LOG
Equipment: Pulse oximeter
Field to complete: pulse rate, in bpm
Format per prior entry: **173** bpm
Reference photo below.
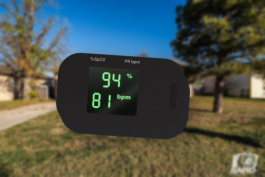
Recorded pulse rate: **81** bpm
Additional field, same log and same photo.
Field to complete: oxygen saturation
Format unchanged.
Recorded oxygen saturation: **94** %
